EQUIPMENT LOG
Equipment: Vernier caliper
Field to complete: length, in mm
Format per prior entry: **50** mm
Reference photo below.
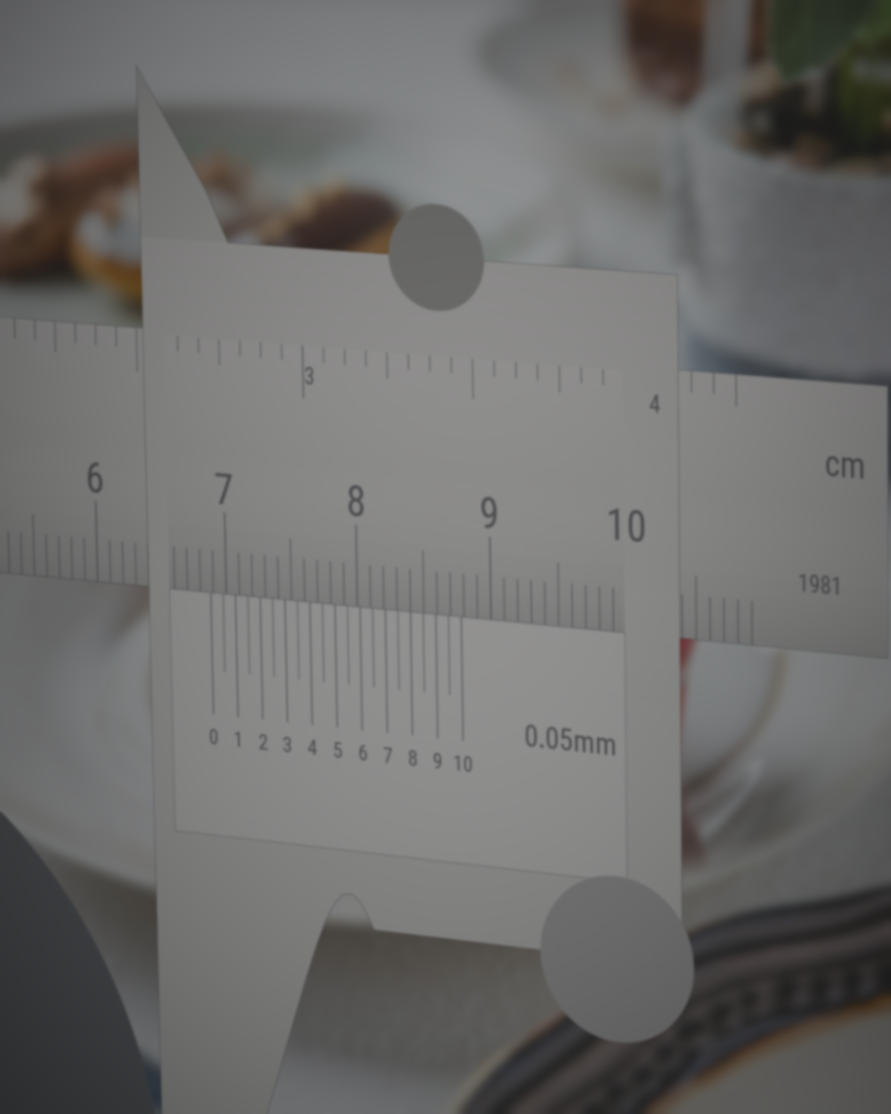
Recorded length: **68.8** mm
